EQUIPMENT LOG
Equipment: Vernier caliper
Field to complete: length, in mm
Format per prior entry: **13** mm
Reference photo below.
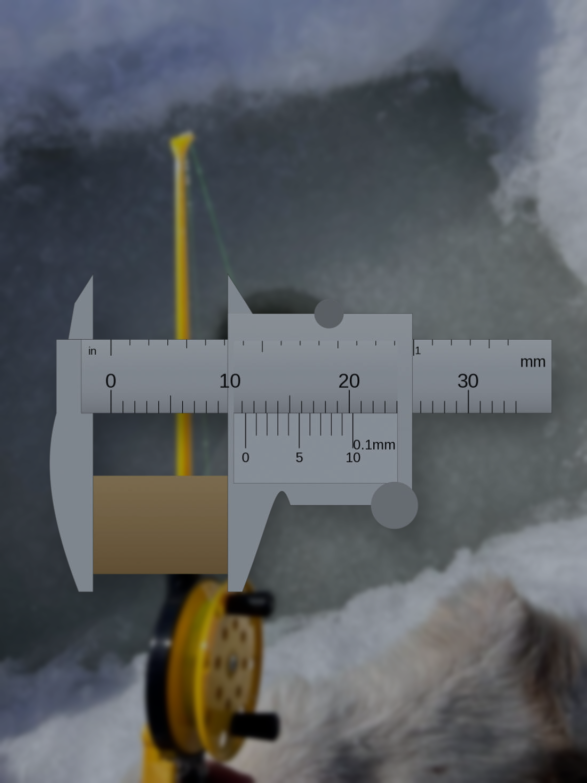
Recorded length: **11.3** mm
